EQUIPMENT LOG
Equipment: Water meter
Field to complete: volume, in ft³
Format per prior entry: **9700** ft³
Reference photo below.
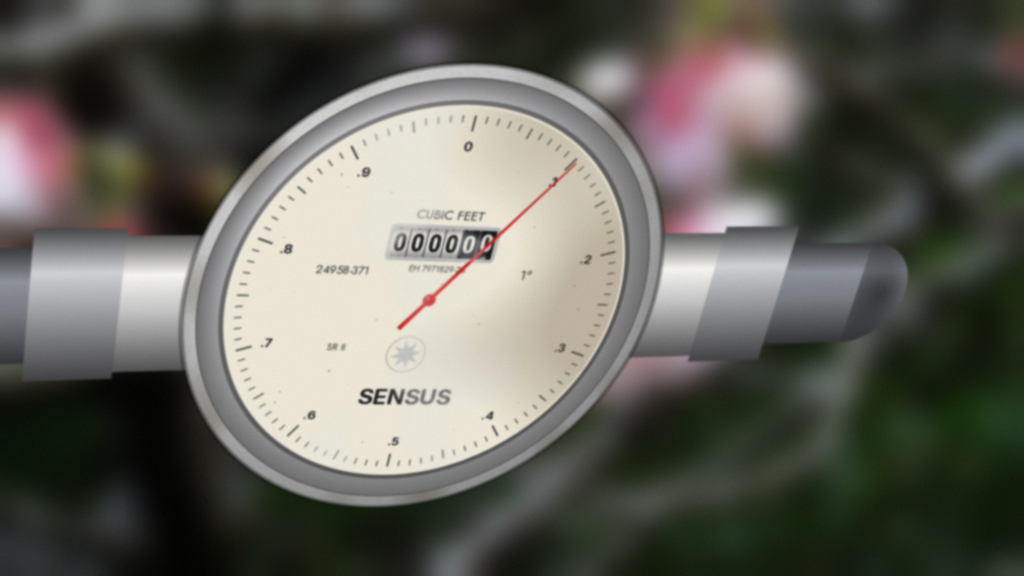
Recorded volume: **0.10** ft³
